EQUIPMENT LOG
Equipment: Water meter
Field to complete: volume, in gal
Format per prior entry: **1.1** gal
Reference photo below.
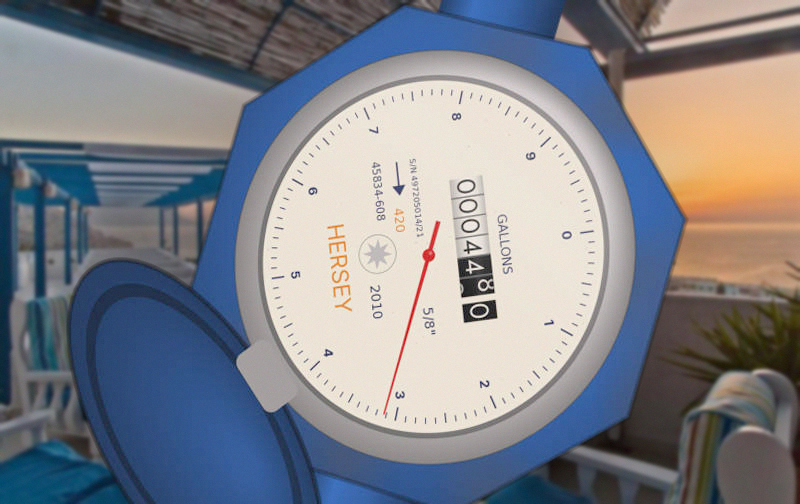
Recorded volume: **4483.1** gal
